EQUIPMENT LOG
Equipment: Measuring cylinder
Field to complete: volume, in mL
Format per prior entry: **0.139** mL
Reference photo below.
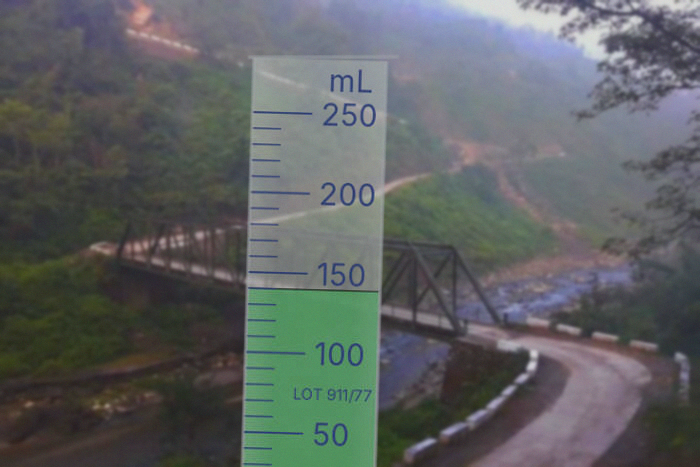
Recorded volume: **140** mL
